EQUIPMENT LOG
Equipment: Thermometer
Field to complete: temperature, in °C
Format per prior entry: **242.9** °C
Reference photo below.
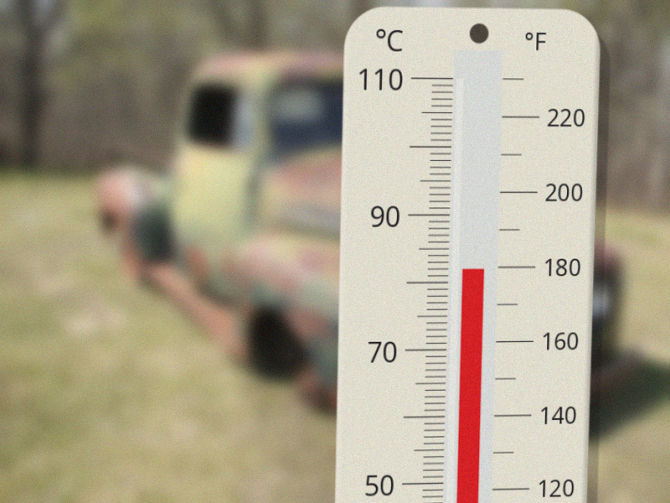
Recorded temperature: **82** °C
